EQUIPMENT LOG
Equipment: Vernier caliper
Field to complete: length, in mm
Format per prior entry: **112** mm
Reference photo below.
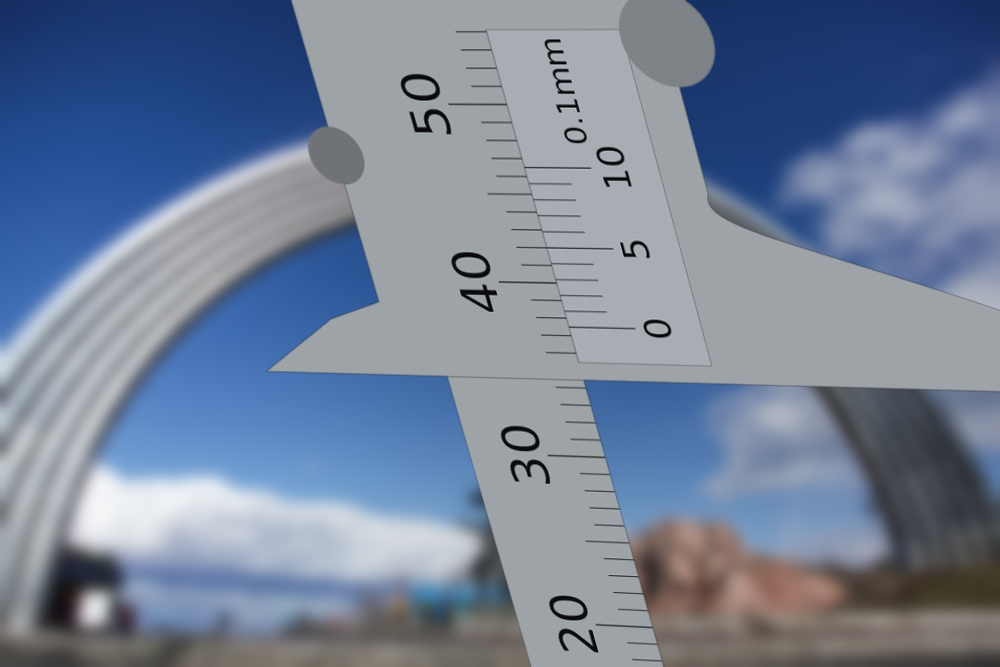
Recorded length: **37.5** mm
